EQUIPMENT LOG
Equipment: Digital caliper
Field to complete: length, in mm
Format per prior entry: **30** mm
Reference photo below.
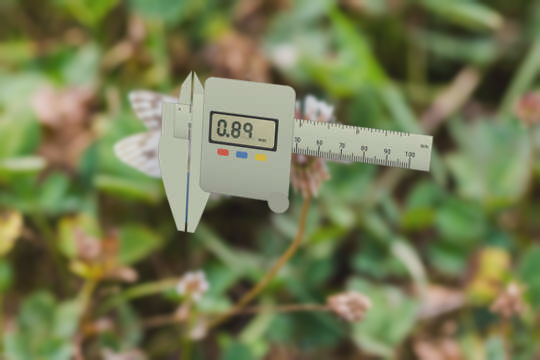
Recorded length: **0.89** mm
